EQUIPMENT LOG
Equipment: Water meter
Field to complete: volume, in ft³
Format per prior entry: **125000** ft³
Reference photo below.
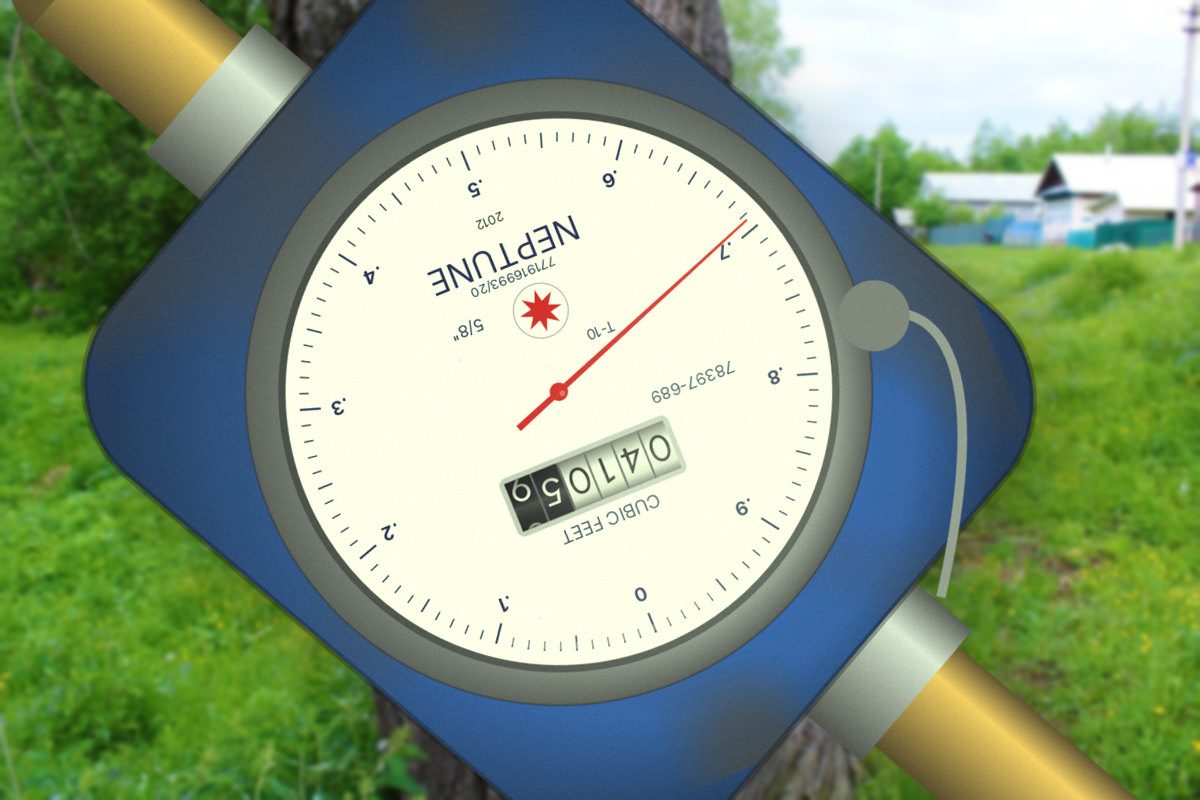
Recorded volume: **41058.69** ft³
